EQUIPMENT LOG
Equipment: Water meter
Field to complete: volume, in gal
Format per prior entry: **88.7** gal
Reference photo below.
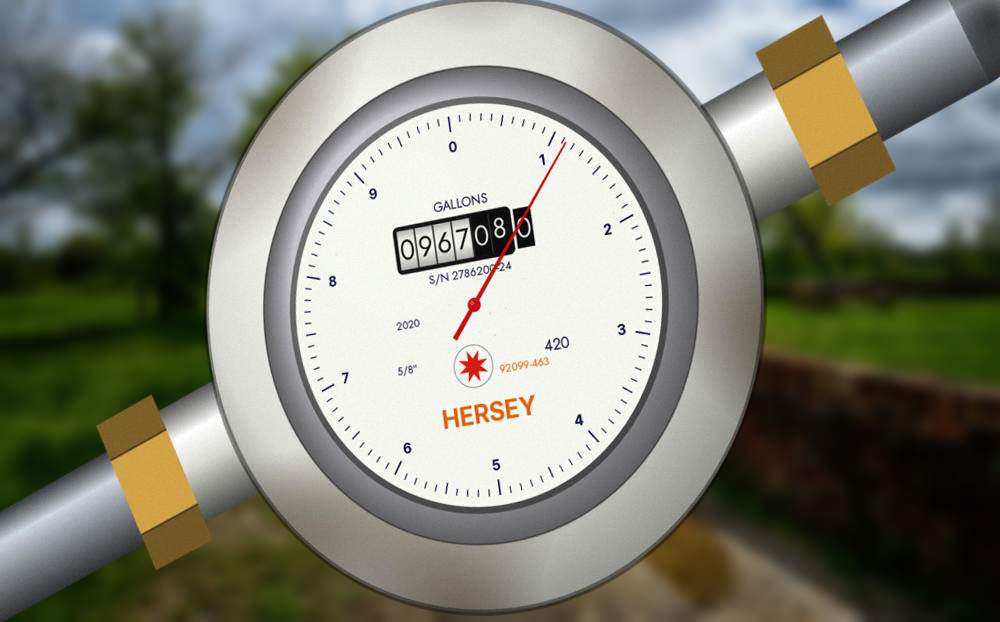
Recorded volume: **967081.1** gal
